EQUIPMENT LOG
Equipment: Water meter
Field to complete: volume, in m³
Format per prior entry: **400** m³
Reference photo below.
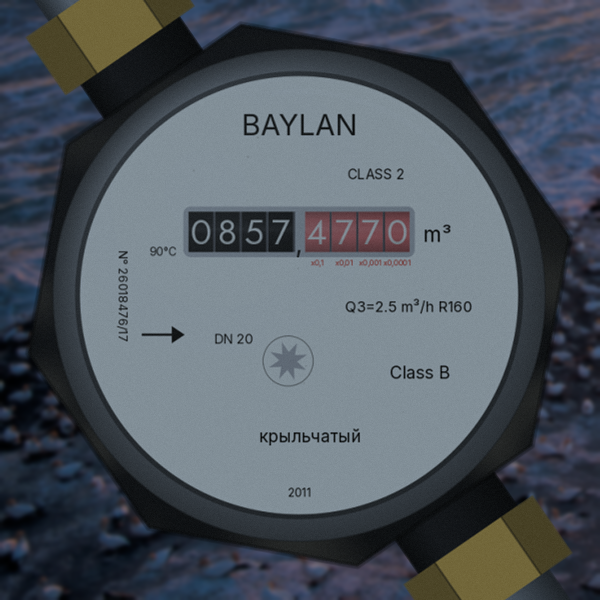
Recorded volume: **857.4770** m³
